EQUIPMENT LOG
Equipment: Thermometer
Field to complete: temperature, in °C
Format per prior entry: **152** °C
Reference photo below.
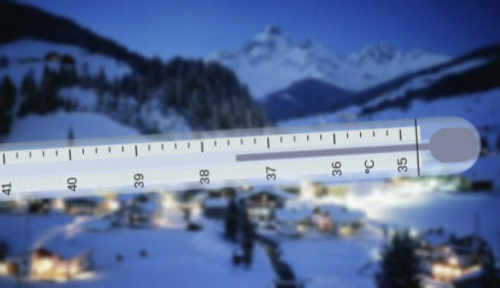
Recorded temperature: **37.5** °C
